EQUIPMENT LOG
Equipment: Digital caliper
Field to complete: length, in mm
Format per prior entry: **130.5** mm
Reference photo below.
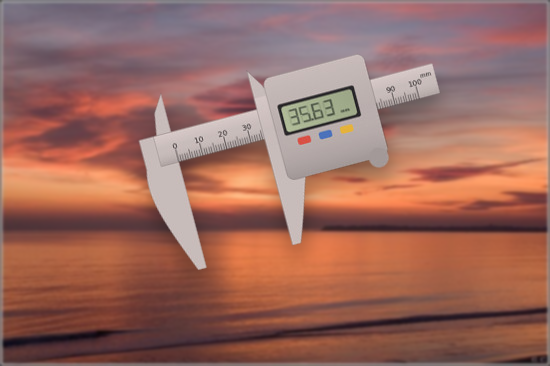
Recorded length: **35.63** mm
